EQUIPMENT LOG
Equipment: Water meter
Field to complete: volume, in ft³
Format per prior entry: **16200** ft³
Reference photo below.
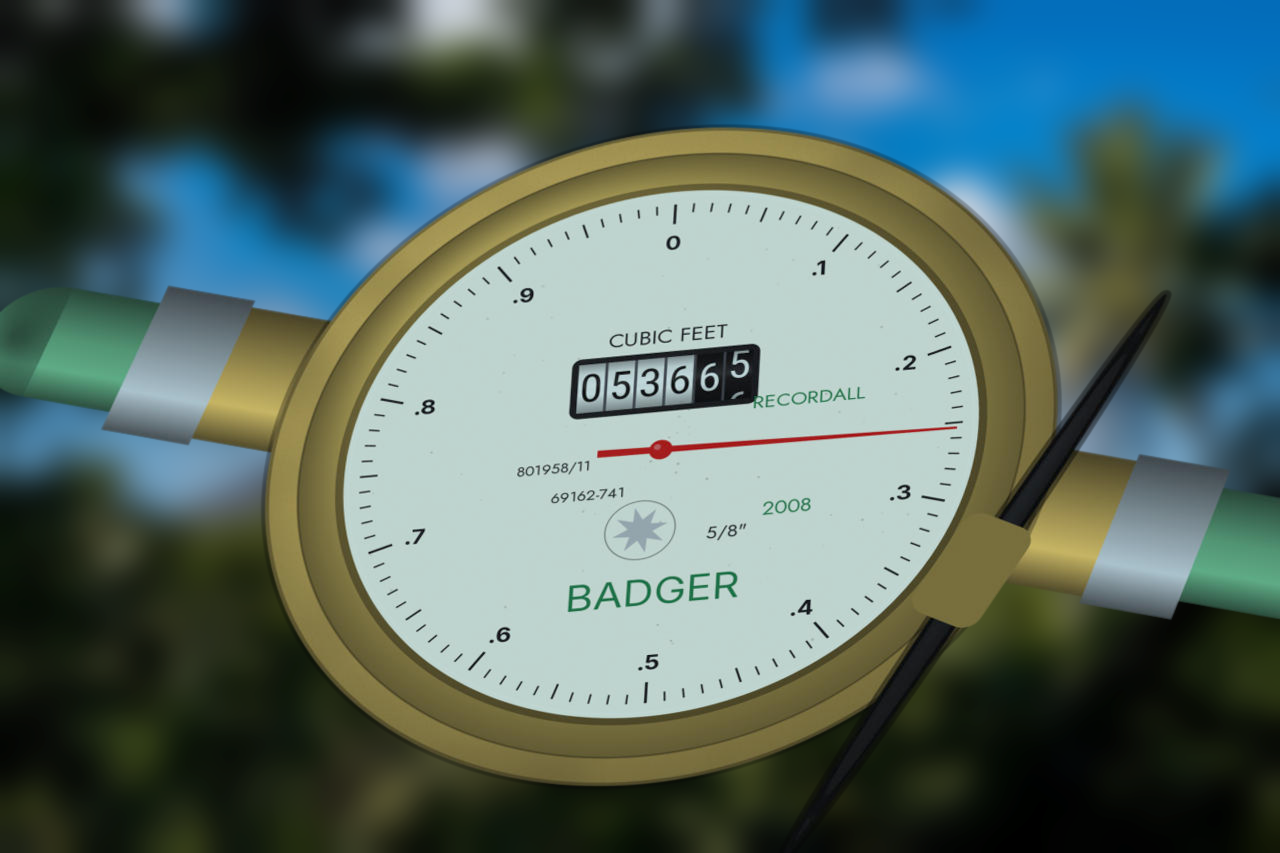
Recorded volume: **53665.25** ft³
